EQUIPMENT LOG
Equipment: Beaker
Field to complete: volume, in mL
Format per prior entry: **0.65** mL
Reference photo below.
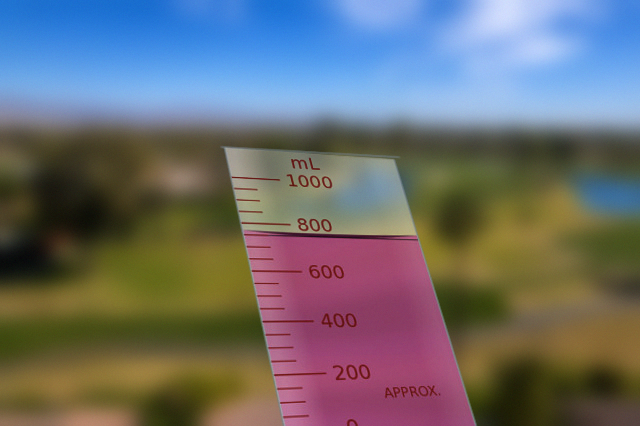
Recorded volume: **750** mL
